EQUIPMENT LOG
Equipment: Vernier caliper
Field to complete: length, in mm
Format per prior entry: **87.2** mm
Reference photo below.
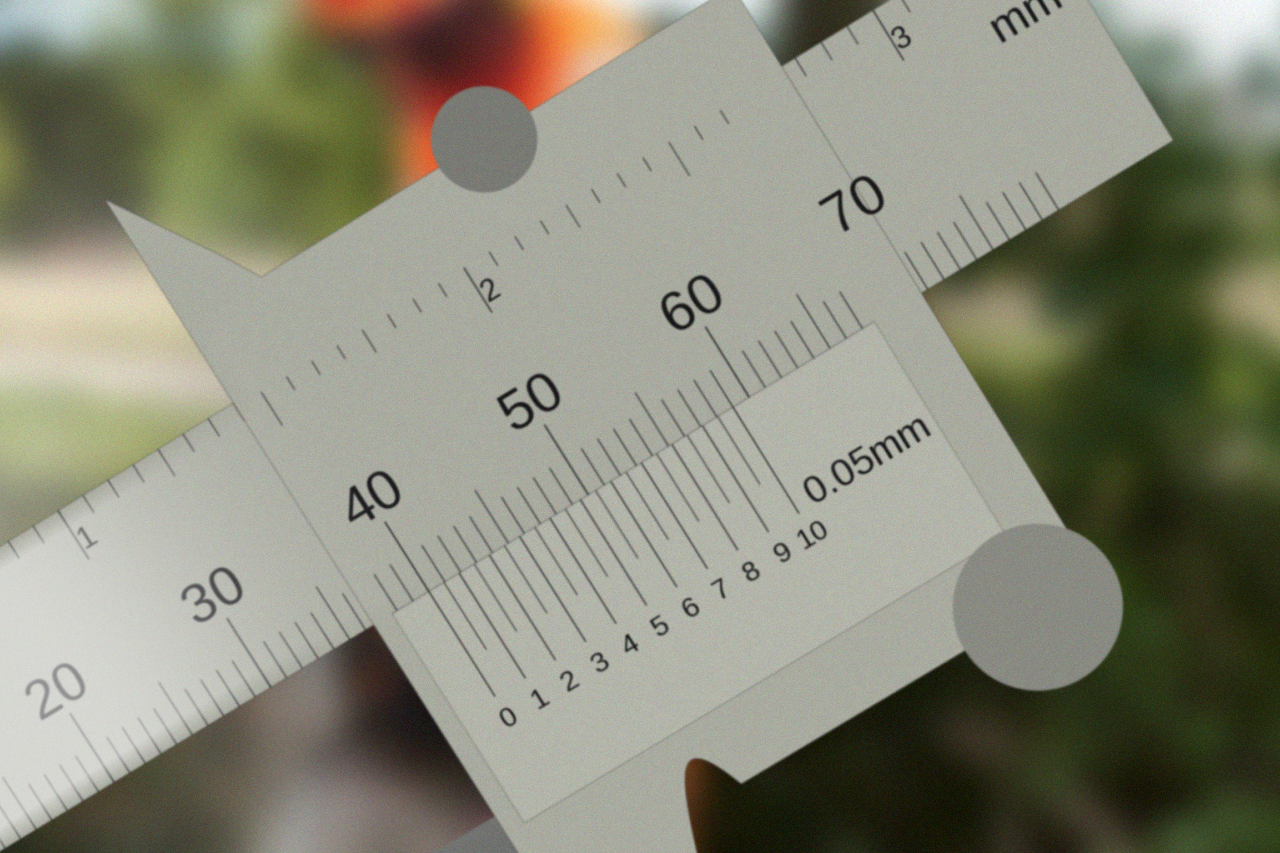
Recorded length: **40.0** mm
